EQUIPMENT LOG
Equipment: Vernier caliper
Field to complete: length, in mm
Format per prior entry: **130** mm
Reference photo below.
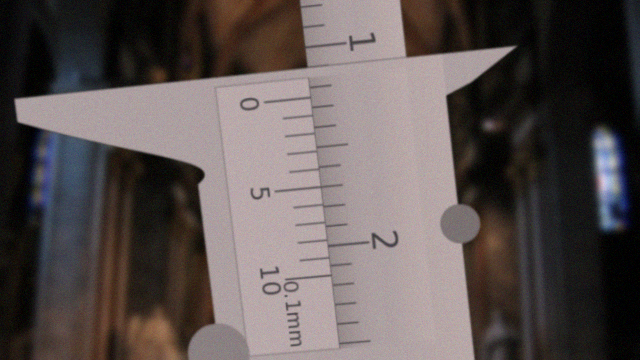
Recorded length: **12.5** mm
